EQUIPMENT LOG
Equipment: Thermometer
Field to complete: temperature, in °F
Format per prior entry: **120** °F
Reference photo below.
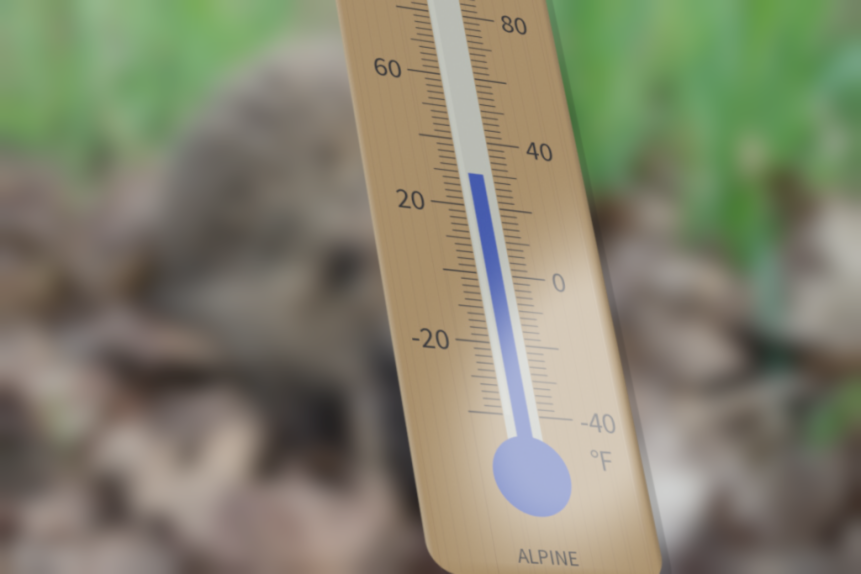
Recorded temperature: **30** °F
